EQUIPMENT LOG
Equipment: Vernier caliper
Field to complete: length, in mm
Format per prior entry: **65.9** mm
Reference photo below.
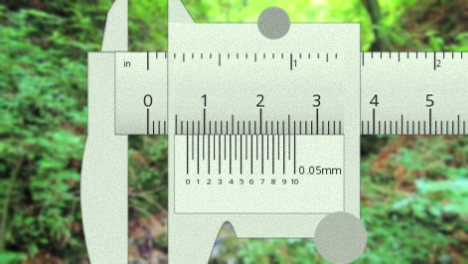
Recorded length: **7.0** mm
